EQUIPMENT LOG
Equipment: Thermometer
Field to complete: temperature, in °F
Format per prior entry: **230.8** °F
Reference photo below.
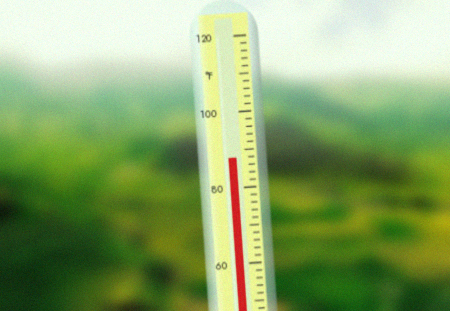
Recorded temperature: **88** °F
